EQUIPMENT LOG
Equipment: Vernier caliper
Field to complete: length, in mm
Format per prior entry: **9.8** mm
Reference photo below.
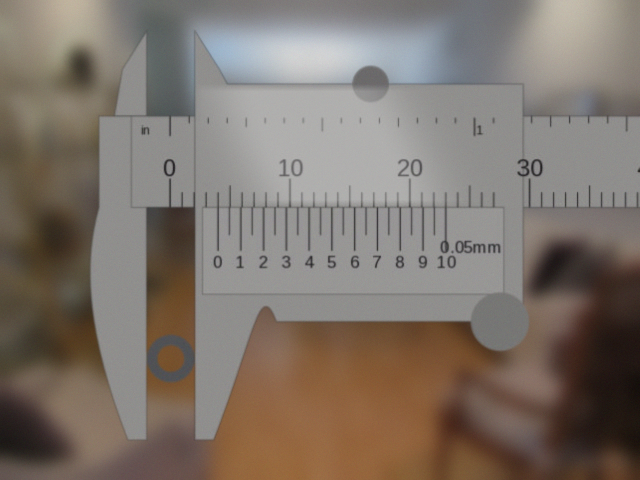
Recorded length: **4.0** mm
